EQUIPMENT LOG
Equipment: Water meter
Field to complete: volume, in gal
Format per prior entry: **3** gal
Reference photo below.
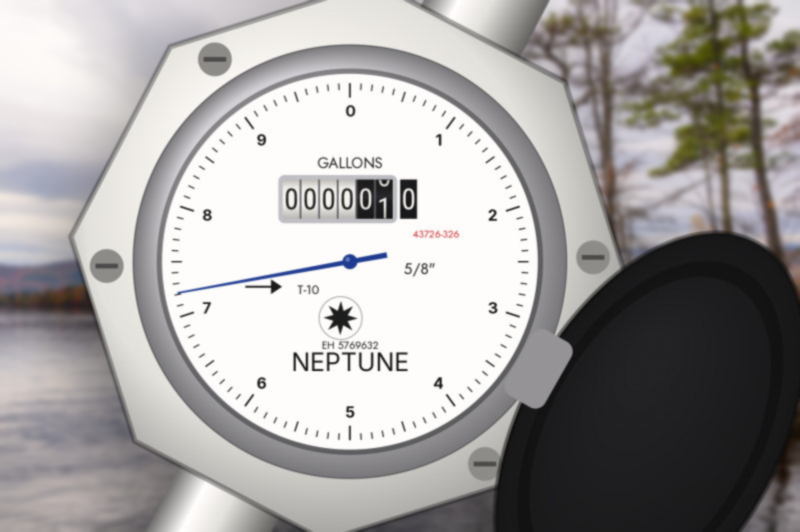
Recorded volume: **7.2** gal
